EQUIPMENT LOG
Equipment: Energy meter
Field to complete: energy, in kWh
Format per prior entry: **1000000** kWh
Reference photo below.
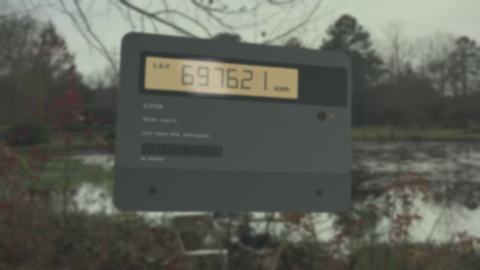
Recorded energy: **697621** kWh
